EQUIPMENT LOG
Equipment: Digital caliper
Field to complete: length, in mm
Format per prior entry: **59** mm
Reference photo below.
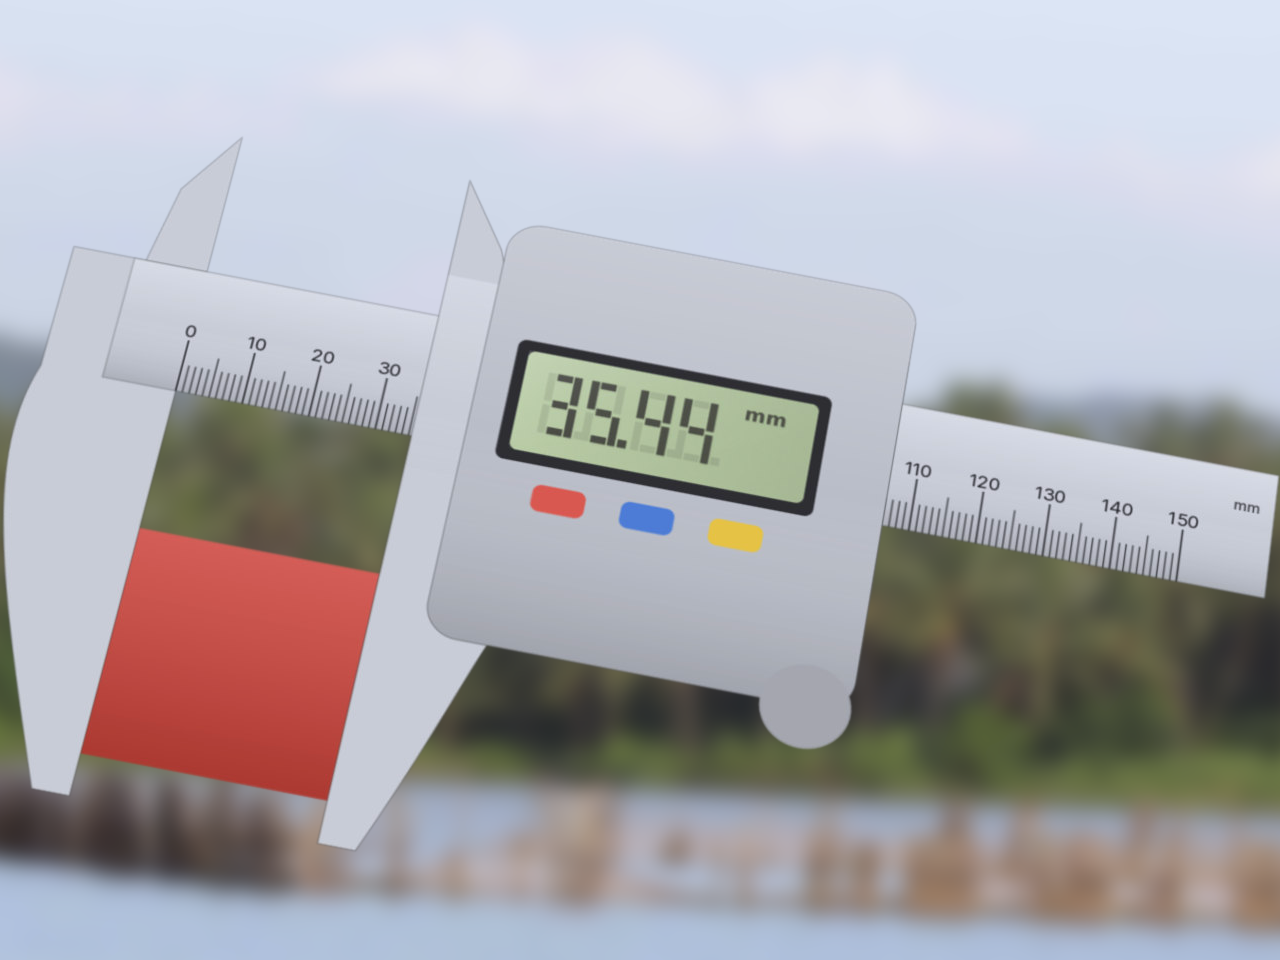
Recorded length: **35.44** mm
